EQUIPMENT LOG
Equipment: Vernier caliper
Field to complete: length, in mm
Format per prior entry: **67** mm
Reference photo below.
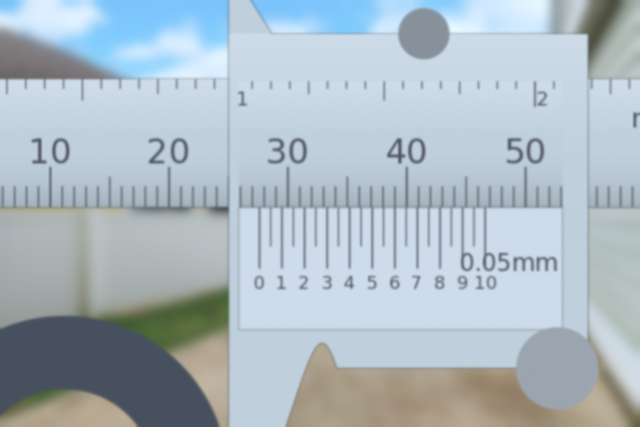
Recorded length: **27.6** mm
